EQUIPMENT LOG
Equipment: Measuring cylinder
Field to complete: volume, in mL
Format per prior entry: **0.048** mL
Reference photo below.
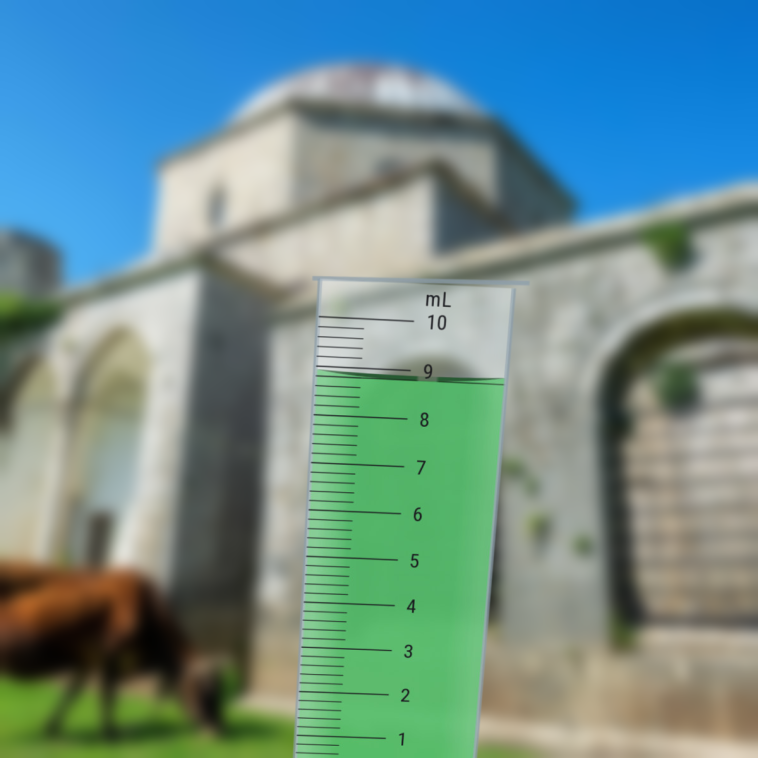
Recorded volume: **8.8** mL
